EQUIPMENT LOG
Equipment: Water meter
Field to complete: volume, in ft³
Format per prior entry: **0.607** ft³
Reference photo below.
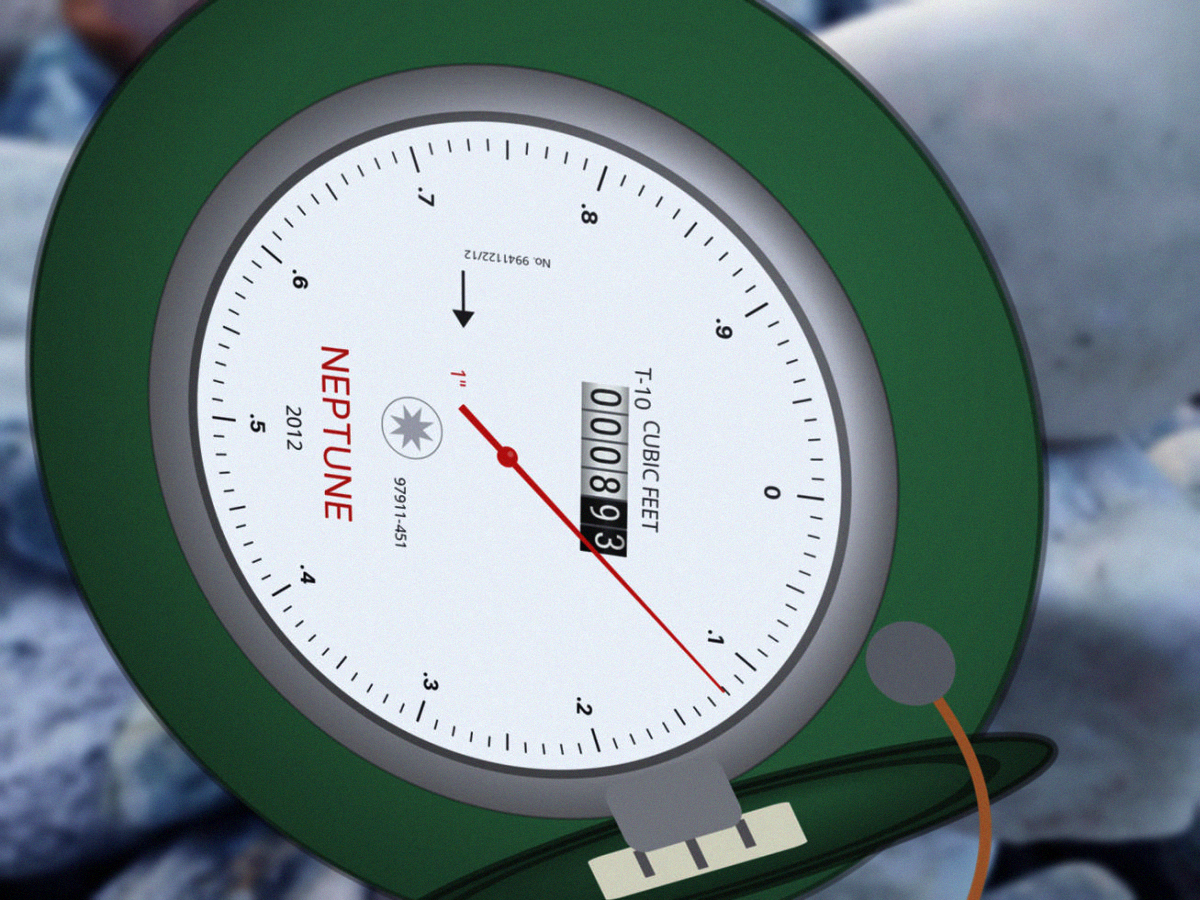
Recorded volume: **893.12** ft³
